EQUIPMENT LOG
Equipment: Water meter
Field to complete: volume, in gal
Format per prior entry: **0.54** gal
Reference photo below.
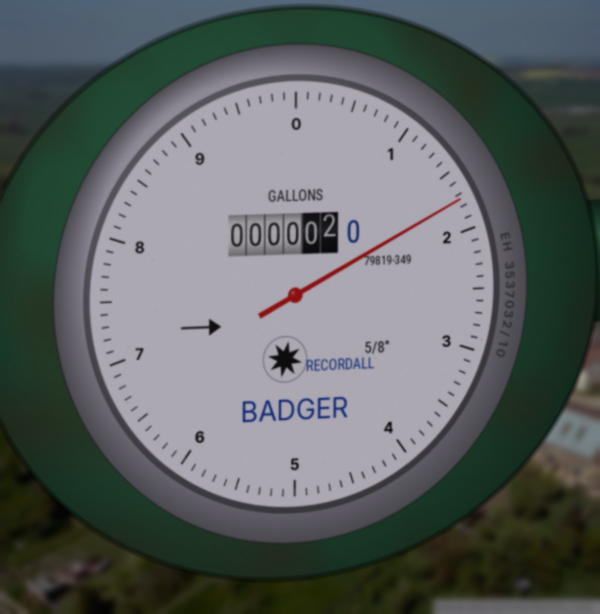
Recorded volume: **21.7** gal
